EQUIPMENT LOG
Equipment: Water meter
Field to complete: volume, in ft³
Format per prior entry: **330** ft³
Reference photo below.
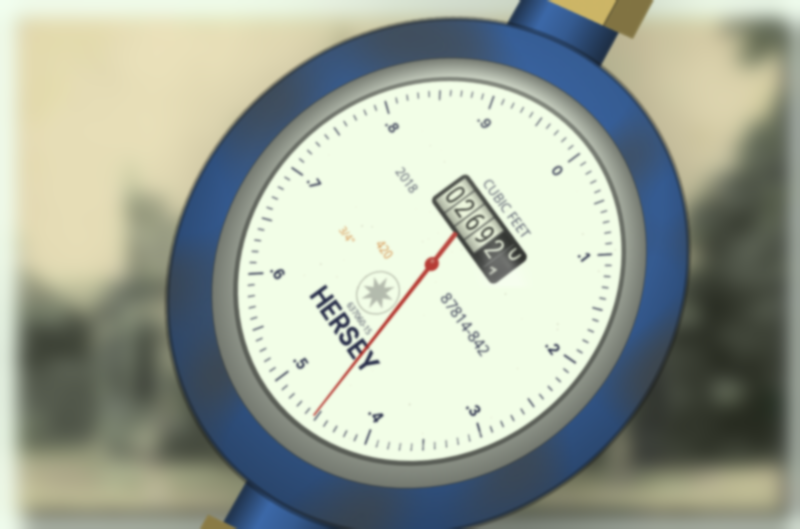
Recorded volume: **26920.45** ft³
